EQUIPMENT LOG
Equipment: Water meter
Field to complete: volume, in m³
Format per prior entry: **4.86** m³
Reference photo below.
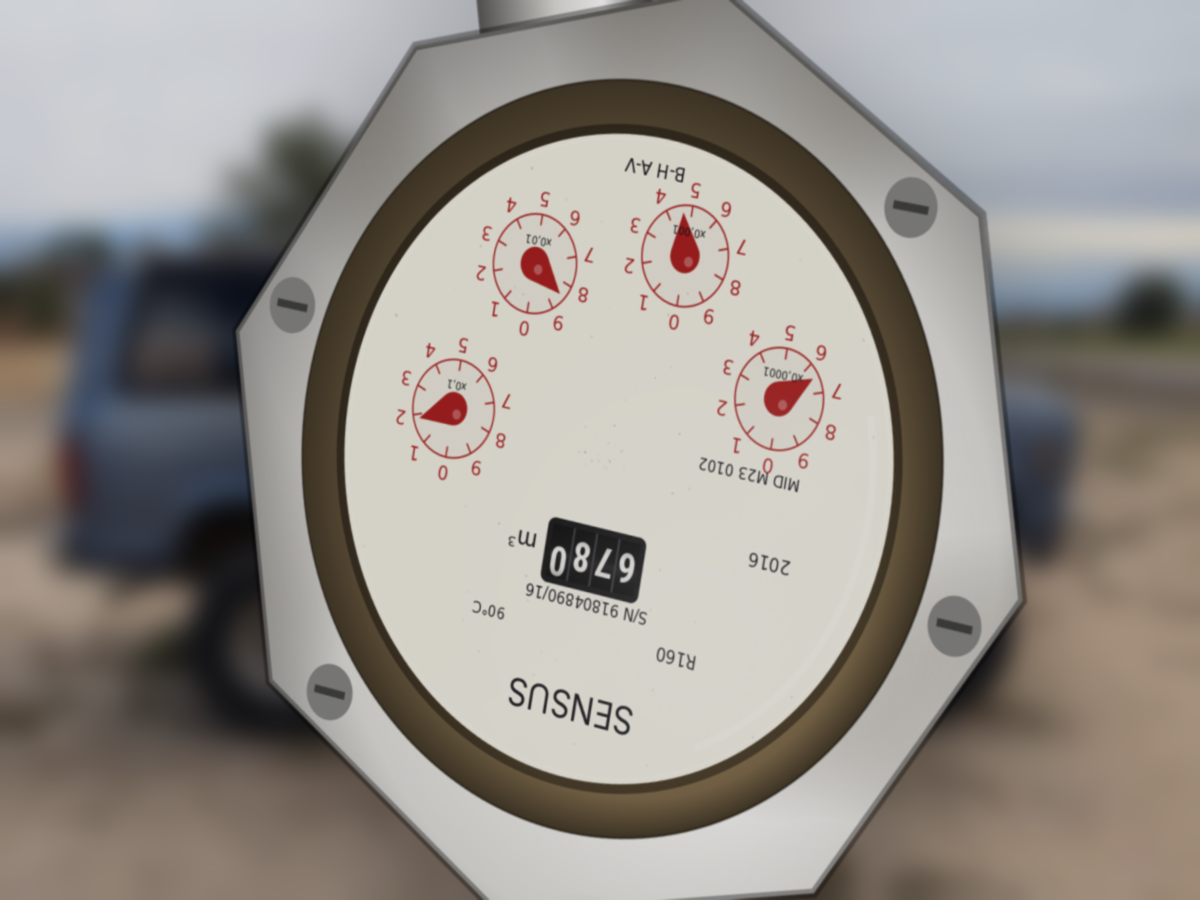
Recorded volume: **6780.1846** m³
